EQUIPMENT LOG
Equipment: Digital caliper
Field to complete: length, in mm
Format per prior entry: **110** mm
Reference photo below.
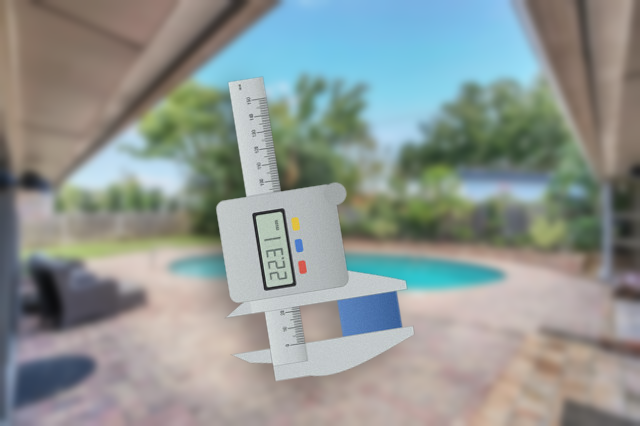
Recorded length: **22.31** mm
